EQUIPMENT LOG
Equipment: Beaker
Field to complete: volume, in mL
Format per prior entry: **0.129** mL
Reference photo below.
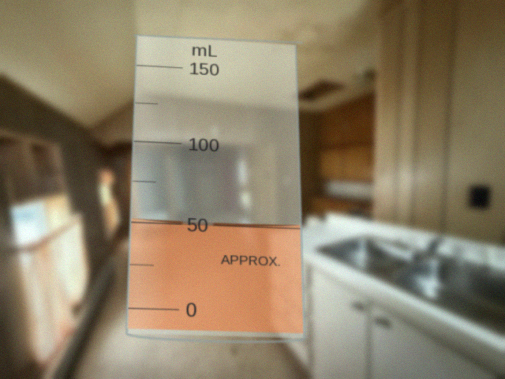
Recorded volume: **50** mL
